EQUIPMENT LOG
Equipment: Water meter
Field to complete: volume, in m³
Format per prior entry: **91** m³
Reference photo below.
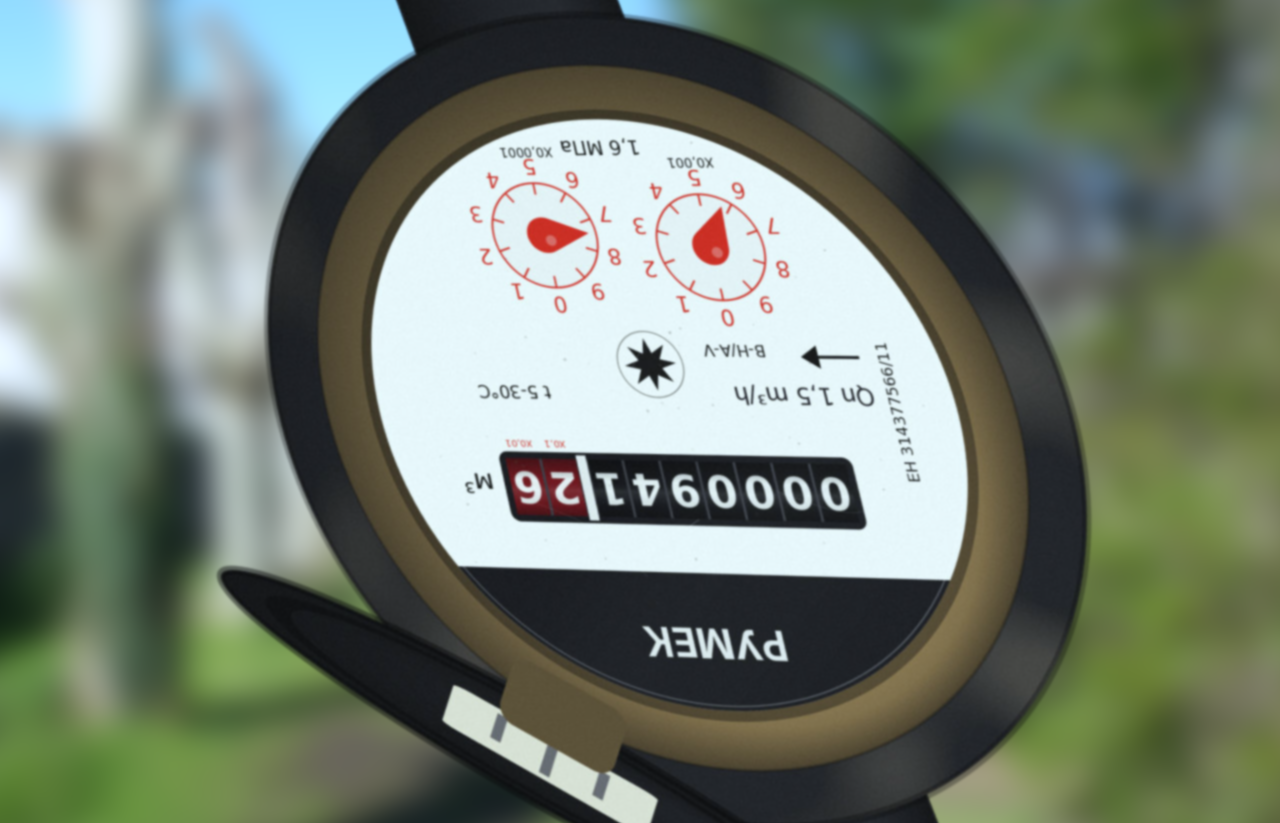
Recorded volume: **941.2657** m³
